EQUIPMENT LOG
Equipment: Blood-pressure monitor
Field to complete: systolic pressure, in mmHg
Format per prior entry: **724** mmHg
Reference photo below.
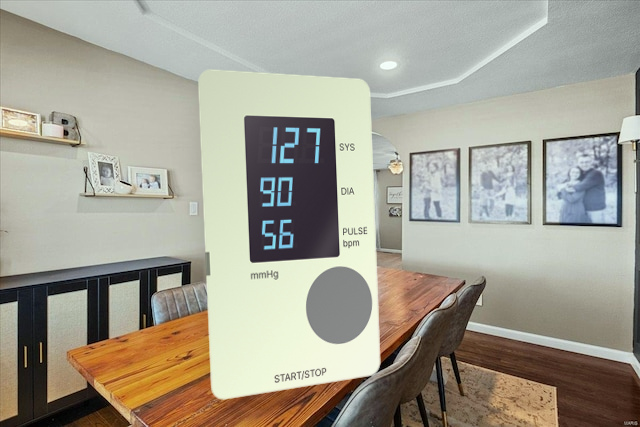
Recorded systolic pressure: **127** mmHg
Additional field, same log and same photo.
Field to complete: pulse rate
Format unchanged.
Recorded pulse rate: **56** bpm
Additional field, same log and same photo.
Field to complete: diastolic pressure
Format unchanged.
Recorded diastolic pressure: **90** mmHg
